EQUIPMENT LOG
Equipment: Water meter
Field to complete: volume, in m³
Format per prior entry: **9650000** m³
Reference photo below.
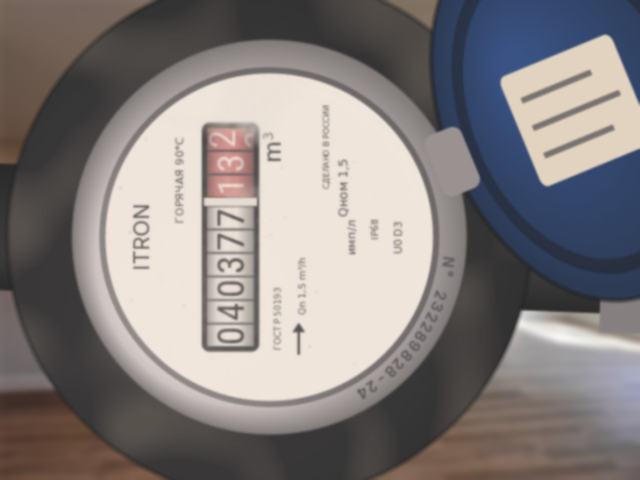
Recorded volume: **40377.132** m³
